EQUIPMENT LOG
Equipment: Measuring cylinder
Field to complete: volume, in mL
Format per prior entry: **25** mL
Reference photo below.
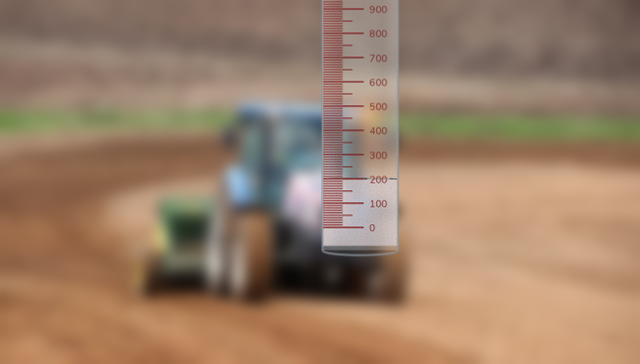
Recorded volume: **200** mL
